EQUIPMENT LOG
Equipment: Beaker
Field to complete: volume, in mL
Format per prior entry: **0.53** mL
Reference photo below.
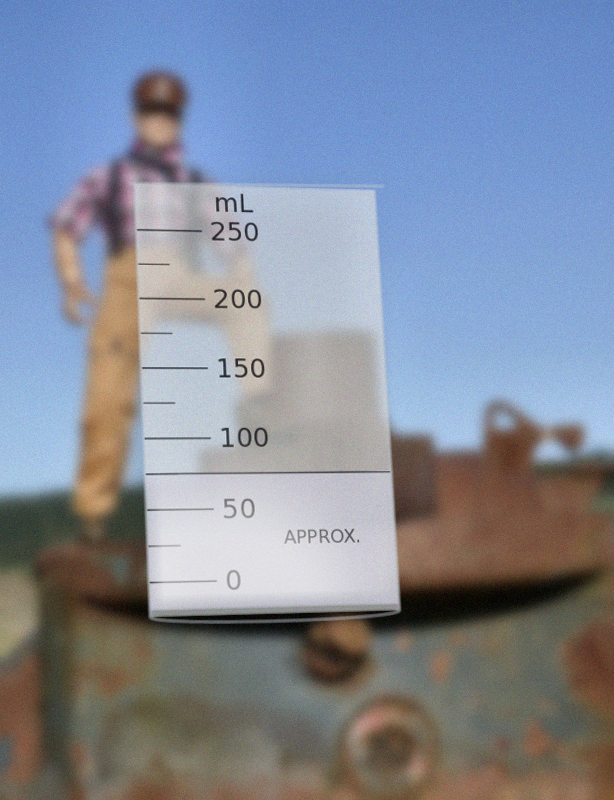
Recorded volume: **75** mL
